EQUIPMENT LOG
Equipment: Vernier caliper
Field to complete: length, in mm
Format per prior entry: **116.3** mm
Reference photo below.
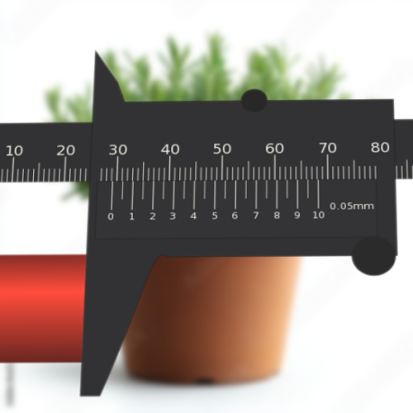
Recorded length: **29.2** mm
